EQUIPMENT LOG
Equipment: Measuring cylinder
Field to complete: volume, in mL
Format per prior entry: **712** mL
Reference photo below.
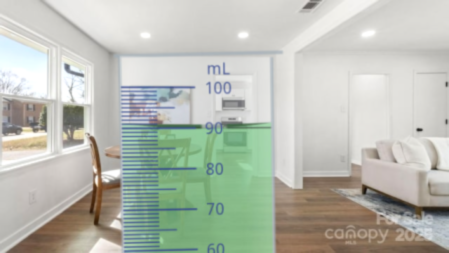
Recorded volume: **90** mL
